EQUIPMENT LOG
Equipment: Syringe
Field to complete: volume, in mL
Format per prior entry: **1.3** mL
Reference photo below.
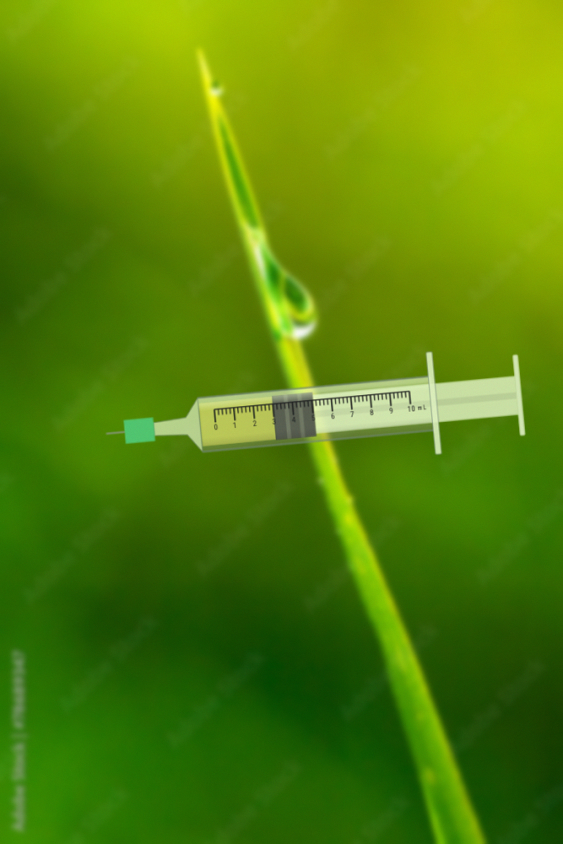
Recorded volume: **3** mL
